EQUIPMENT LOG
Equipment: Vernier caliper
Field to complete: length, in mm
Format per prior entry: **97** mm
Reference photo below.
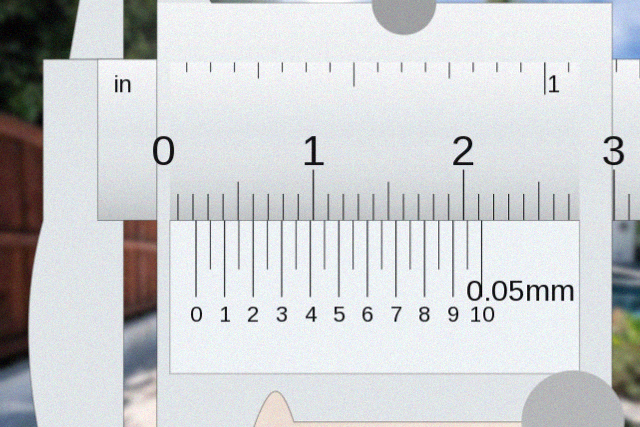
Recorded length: **2.2** mm
